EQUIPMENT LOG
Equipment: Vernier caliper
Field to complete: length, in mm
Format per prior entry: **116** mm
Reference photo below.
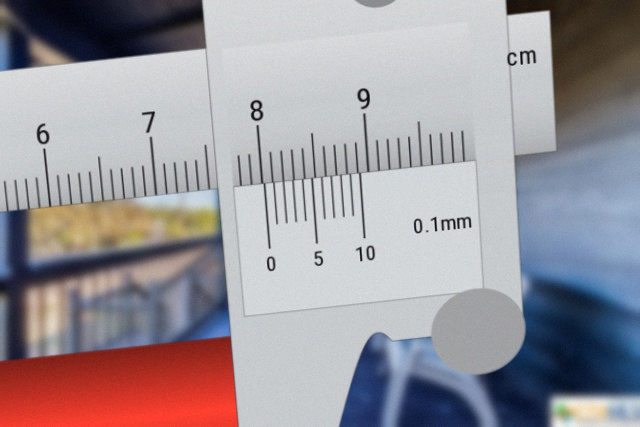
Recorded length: **80.2** mm
